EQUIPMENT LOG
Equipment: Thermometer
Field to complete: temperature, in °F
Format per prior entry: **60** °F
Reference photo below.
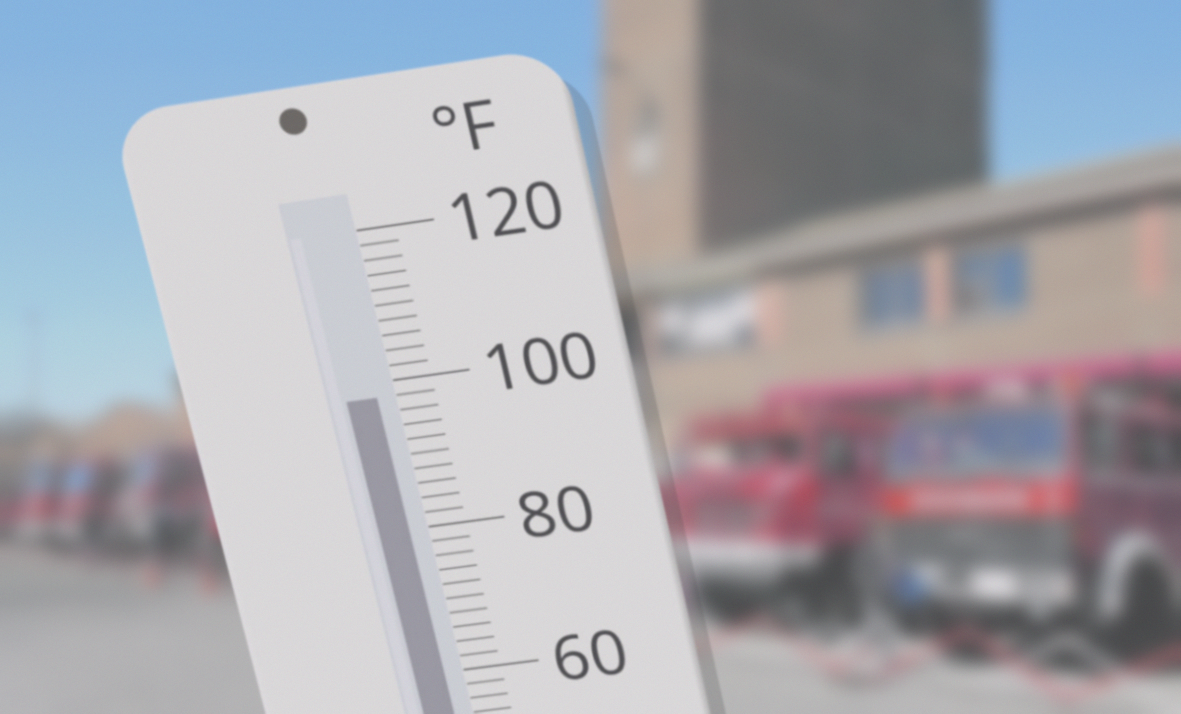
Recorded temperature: **98** °F
